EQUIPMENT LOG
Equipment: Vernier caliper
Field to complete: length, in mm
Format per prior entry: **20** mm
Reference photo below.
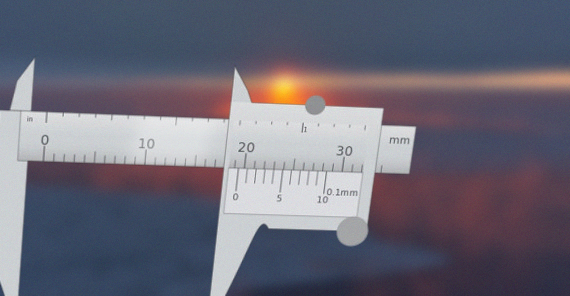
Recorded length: **19.4** mm
